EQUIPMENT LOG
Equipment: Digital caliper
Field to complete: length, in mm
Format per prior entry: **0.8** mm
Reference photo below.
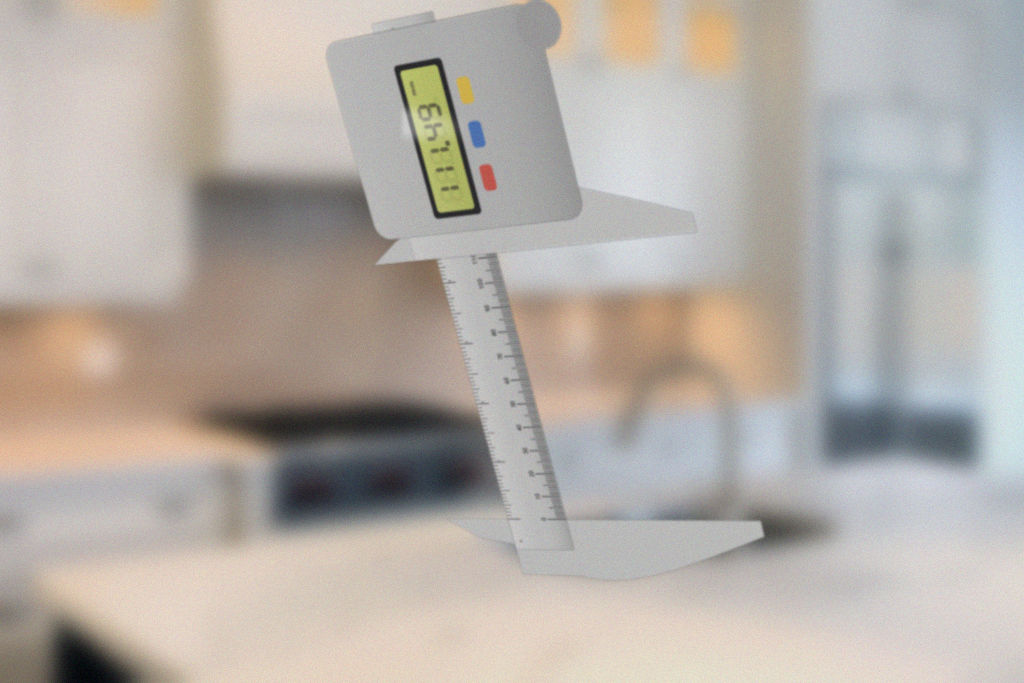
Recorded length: **111.49** mm
